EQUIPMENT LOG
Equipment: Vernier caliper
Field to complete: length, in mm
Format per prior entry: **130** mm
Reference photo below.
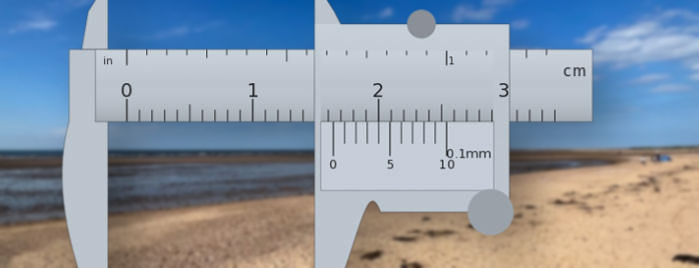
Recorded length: **16.4** mm
